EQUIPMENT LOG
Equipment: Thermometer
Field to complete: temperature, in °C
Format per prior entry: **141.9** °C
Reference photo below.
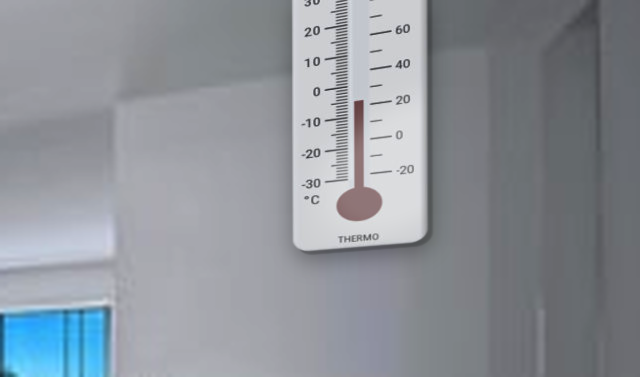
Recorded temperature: **-5** °C
